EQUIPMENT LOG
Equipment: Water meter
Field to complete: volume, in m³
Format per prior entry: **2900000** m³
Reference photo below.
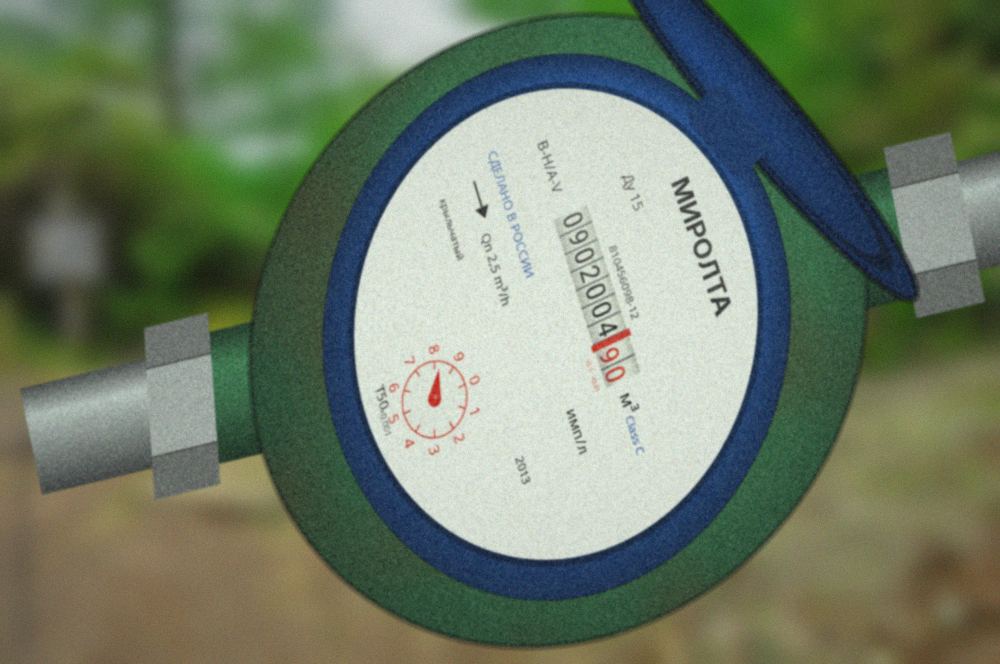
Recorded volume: **902004.898** m³
